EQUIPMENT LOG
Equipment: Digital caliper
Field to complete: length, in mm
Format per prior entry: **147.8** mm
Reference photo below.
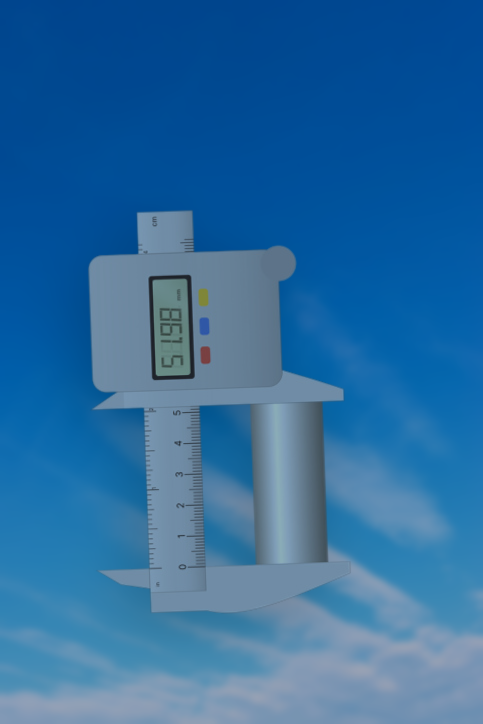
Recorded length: **51.98** mm
